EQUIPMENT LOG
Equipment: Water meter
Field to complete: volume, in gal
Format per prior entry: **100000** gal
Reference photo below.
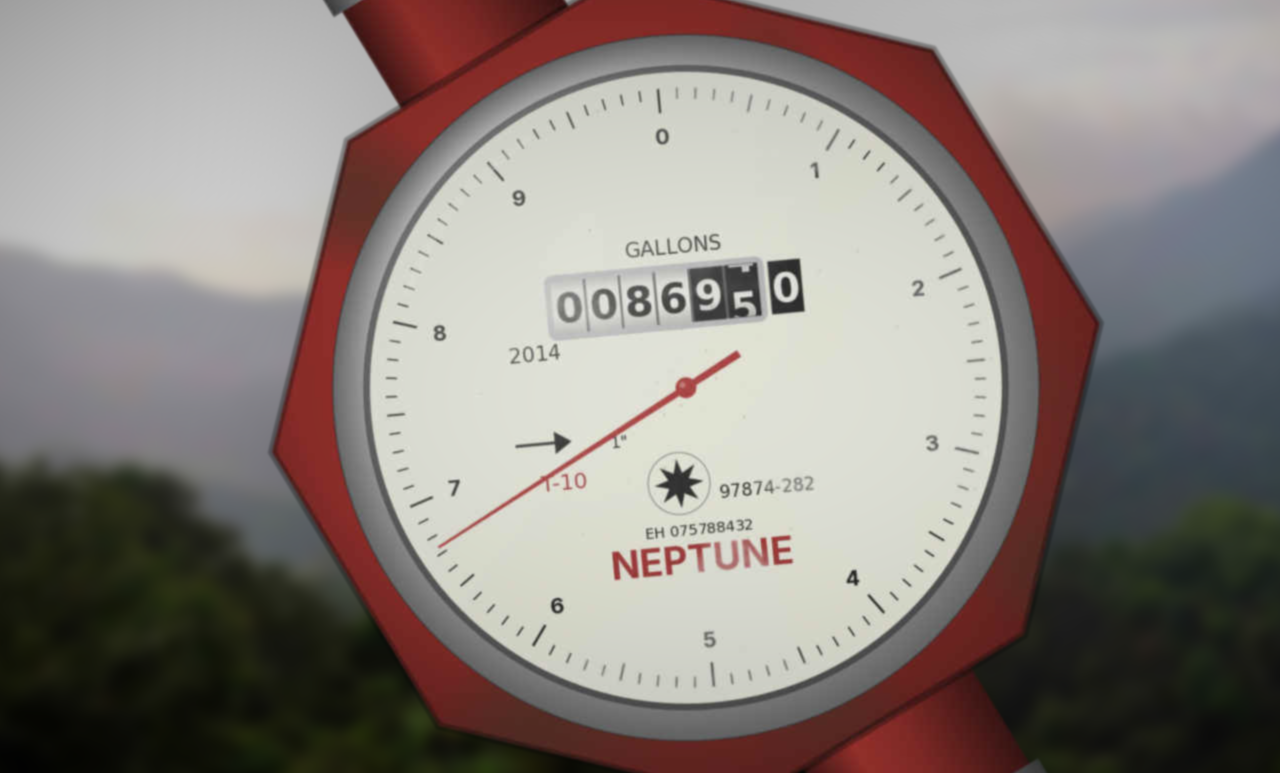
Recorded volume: **86946.7** gal
